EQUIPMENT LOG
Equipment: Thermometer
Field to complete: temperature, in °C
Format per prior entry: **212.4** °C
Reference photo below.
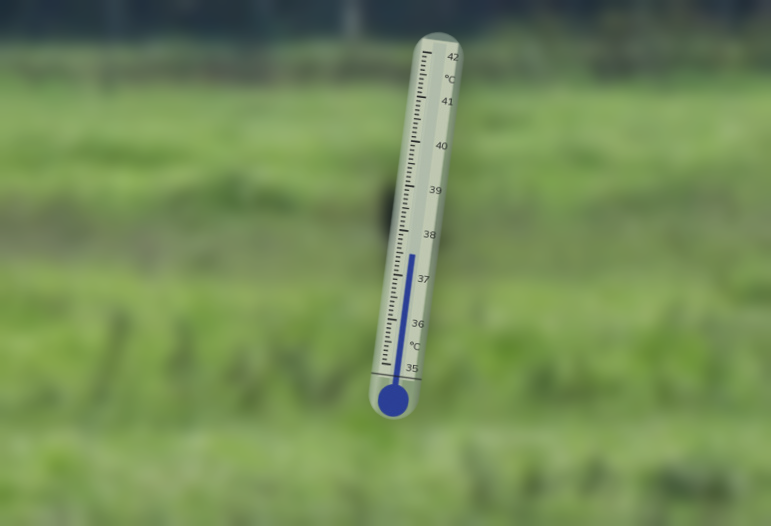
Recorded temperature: **37.5** °C
